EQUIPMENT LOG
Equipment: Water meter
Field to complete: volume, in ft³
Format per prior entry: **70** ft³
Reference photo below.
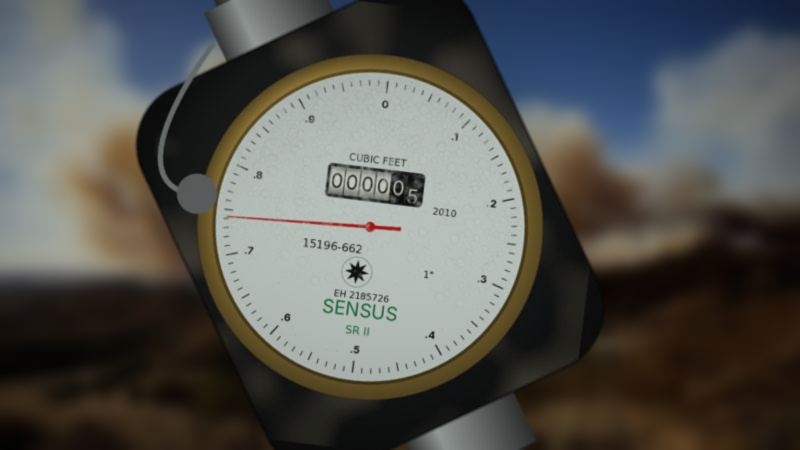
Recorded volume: **4.74** ft³
